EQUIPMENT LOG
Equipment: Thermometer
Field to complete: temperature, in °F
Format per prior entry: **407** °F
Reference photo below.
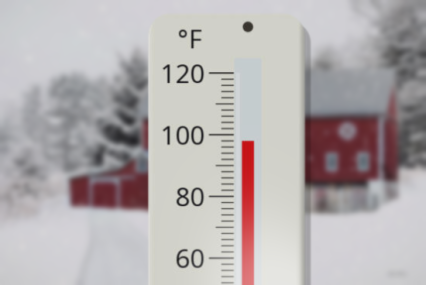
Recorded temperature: **98** °F
